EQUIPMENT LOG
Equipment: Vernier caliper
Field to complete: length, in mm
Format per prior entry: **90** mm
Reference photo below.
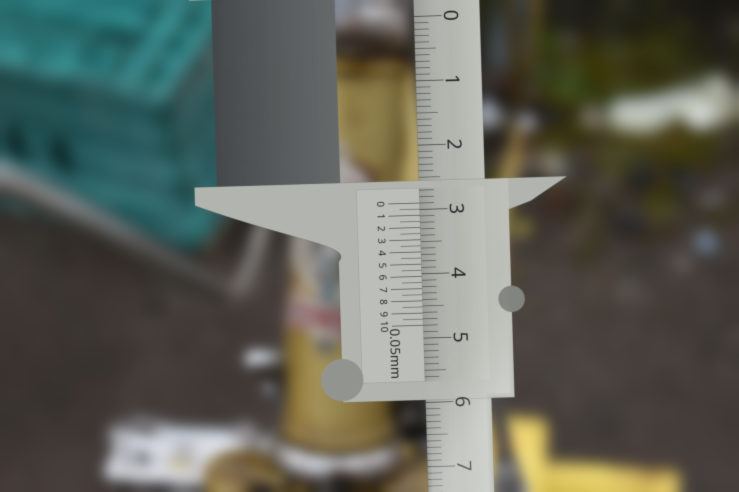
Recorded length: **29.0** mm
